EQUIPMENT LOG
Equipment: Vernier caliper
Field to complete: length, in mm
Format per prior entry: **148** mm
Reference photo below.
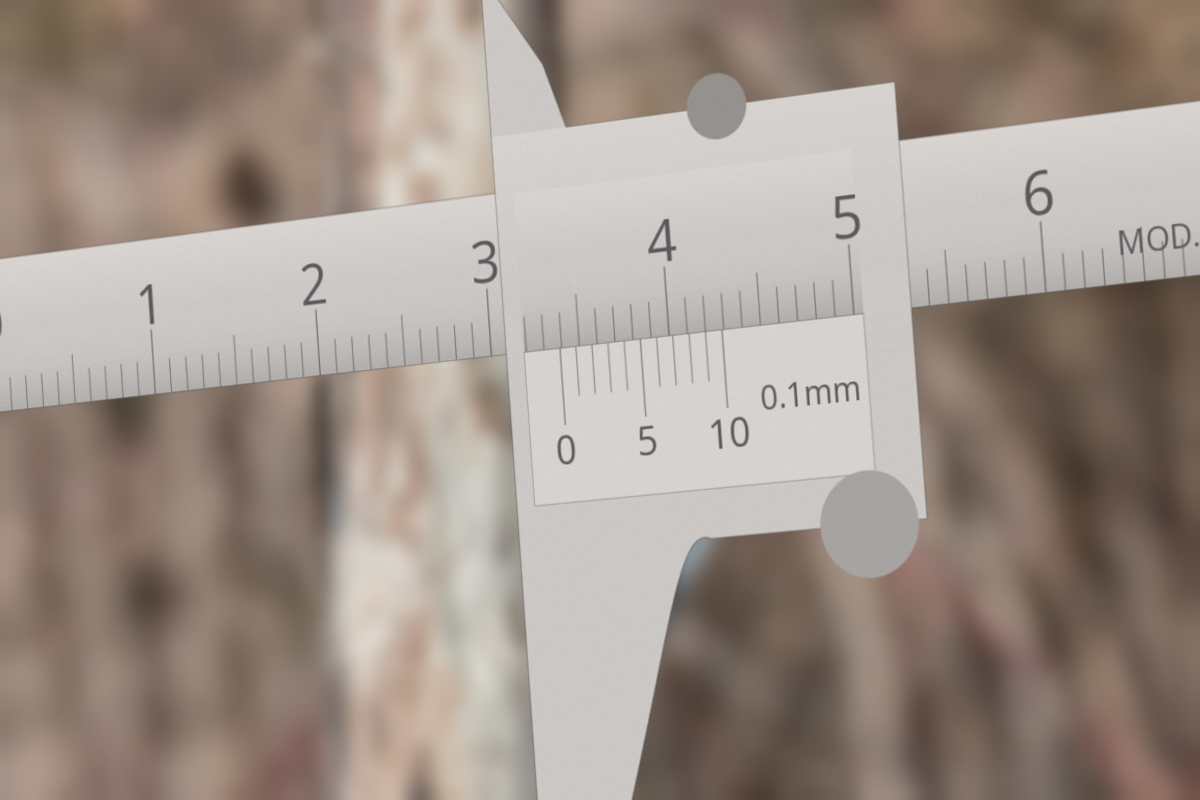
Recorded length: **33.9** mm
